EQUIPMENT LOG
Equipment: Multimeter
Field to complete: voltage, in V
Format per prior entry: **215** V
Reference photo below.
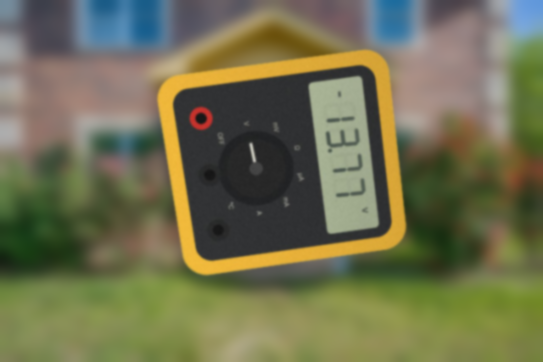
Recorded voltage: **-13.77** V
